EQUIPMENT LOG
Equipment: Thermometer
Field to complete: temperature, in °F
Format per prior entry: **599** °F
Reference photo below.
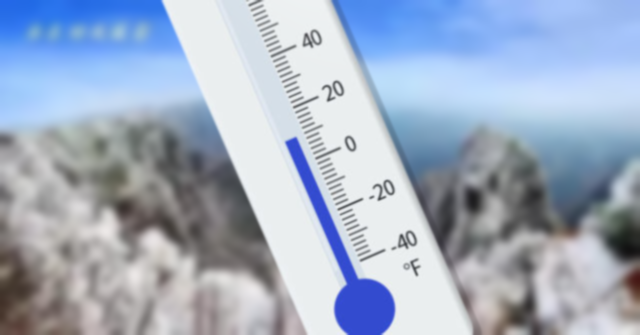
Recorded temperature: **10** °F
